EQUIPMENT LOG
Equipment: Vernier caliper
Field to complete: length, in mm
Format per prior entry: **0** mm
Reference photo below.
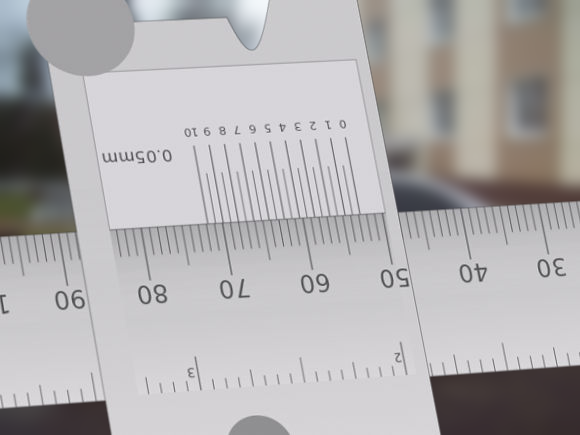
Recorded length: **52.8** mm
